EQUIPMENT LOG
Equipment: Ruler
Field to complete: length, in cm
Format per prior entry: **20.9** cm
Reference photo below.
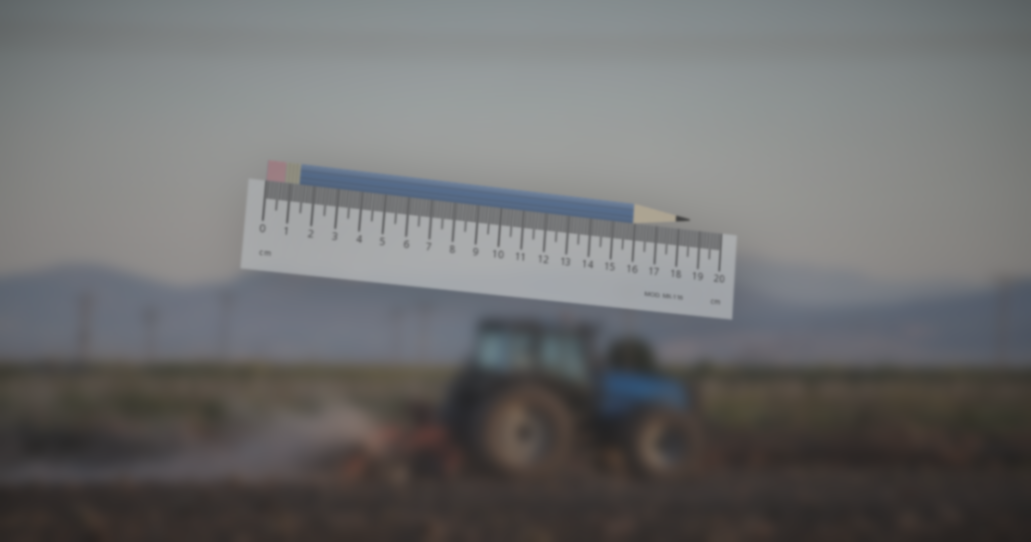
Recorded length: **18.5** cm
